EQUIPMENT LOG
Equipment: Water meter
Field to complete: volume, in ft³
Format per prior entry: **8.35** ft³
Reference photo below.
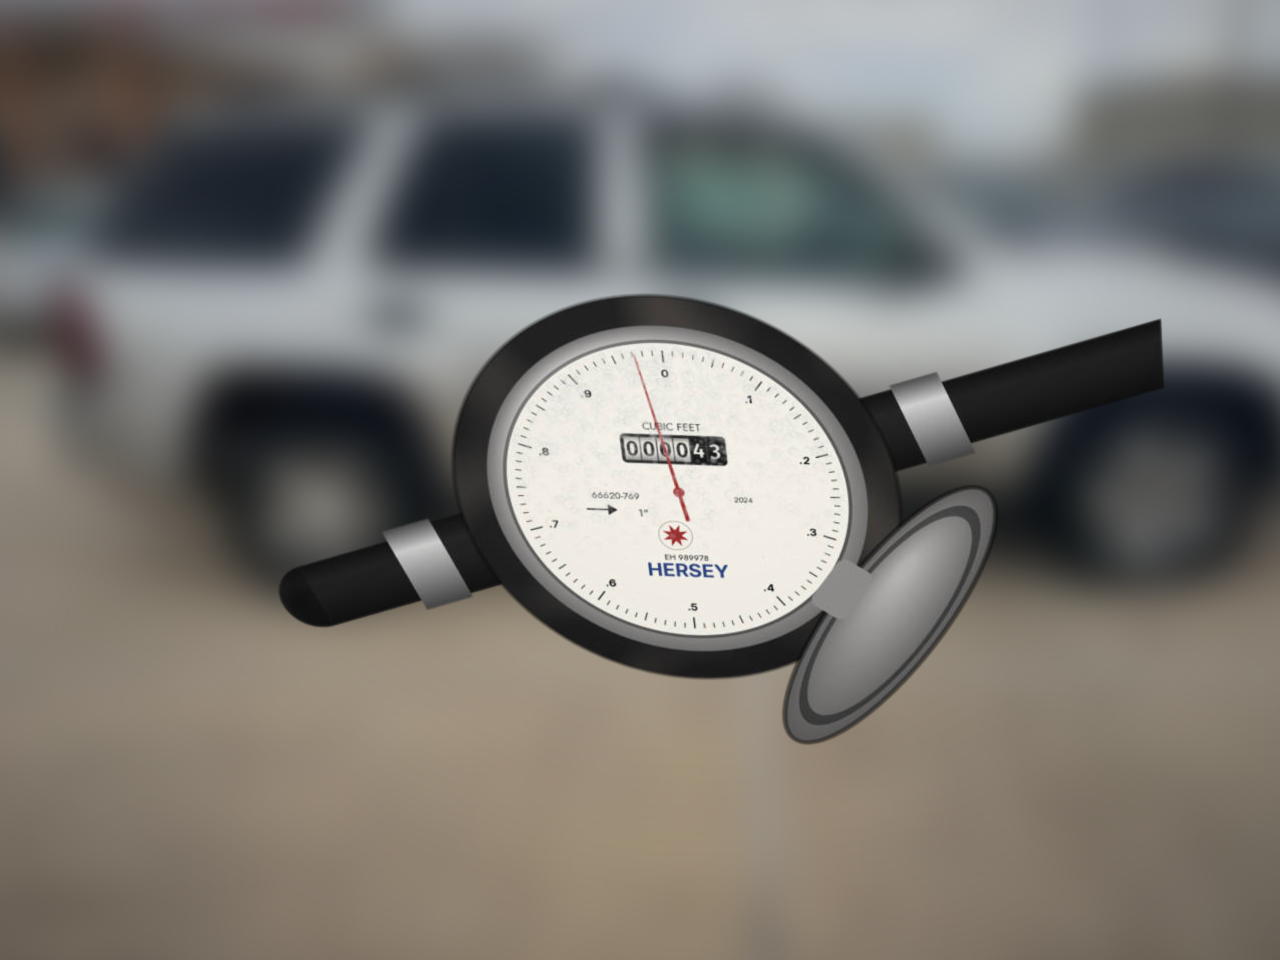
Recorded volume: **42.97** ft³
